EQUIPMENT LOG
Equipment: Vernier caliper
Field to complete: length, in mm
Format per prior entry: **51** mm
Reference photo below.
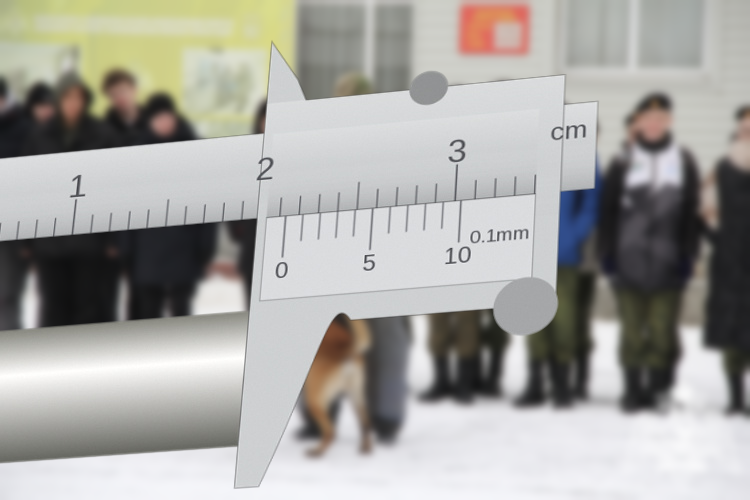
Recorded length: **21.3** mm
